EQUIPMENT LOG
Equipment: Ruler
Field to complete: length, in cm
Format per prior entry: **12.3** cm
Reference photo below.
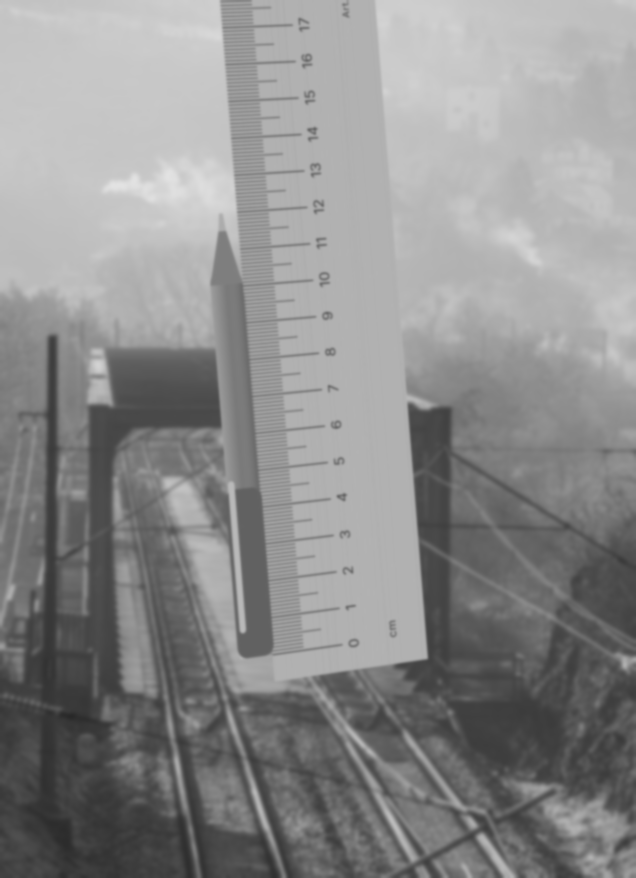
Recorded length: **12** cm
